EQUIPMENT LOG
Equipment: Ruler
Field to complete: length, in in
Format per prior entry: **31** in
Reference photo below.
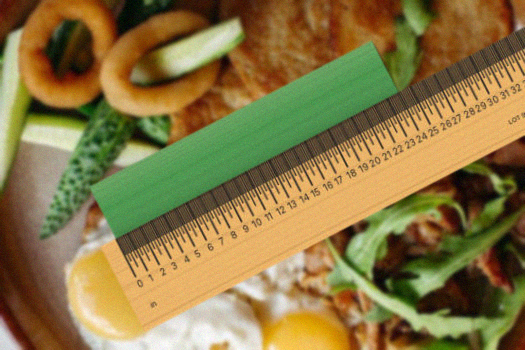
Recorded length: **24** in
